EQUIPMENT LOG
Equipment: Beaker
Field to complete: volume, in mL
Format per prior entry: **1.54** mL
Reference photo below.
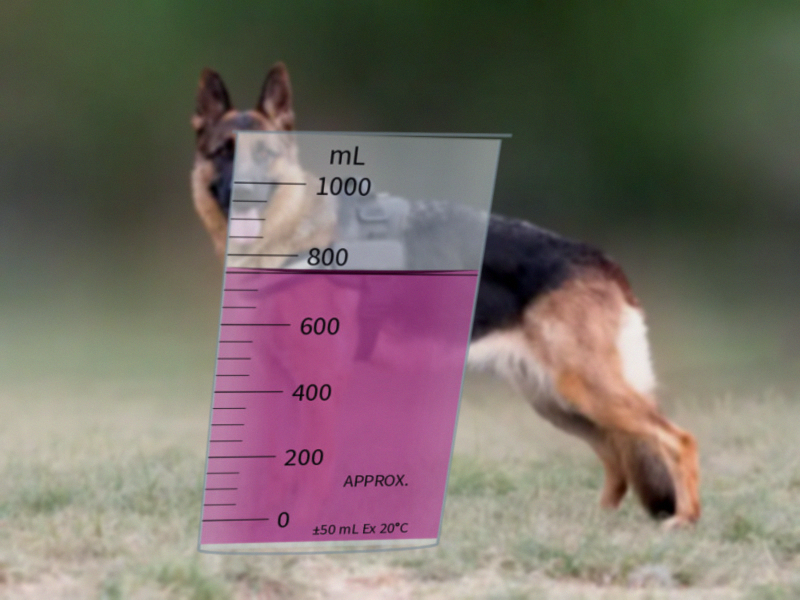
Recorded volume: **750** mL
